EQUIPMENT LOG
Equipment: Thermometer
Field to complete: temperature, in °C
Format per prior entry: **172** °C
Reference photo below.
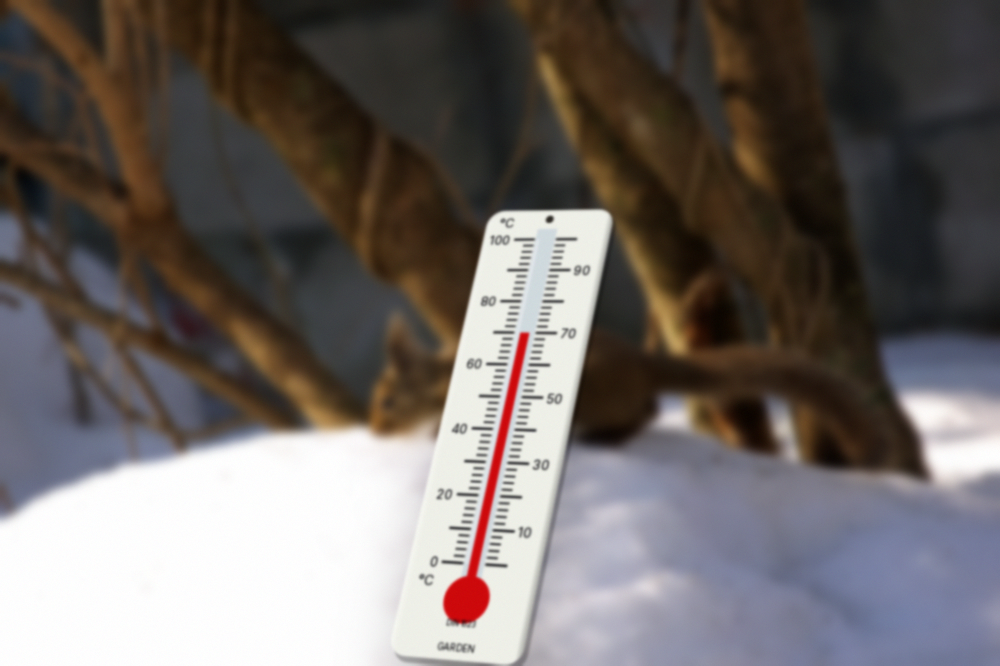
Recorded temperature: **70** °C
